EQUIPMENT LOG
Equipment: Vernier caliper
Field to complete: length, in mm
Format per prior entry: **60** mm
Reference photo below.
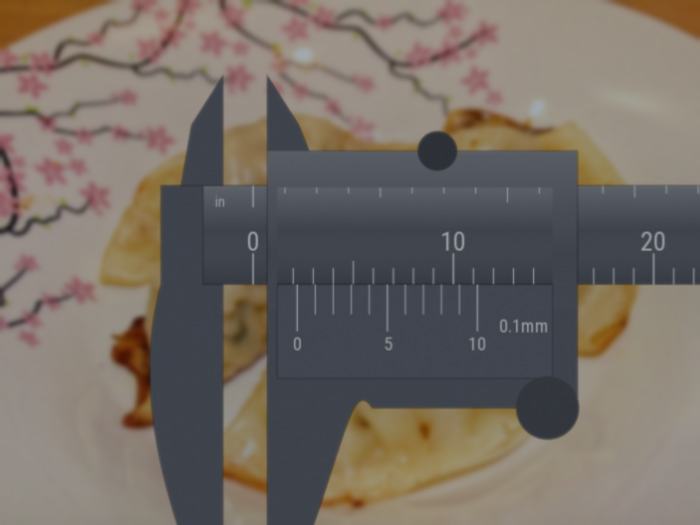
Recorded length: **2.2** mm
